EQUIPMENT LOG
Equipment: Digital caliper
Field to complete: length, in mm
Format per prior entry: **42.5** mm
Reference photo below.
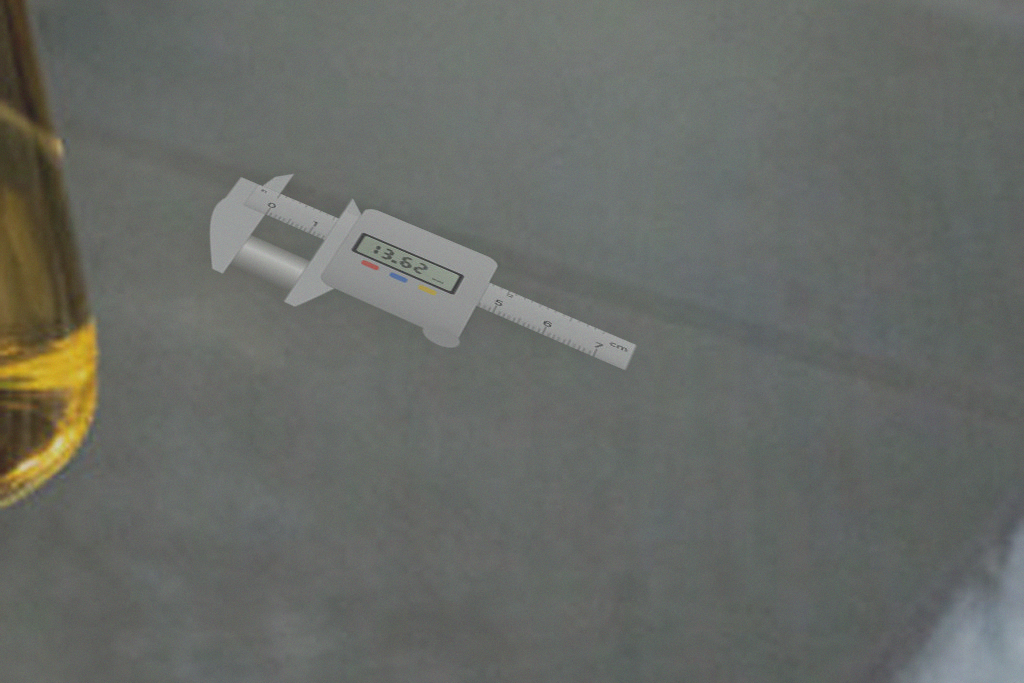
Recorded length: **13.62** mm
